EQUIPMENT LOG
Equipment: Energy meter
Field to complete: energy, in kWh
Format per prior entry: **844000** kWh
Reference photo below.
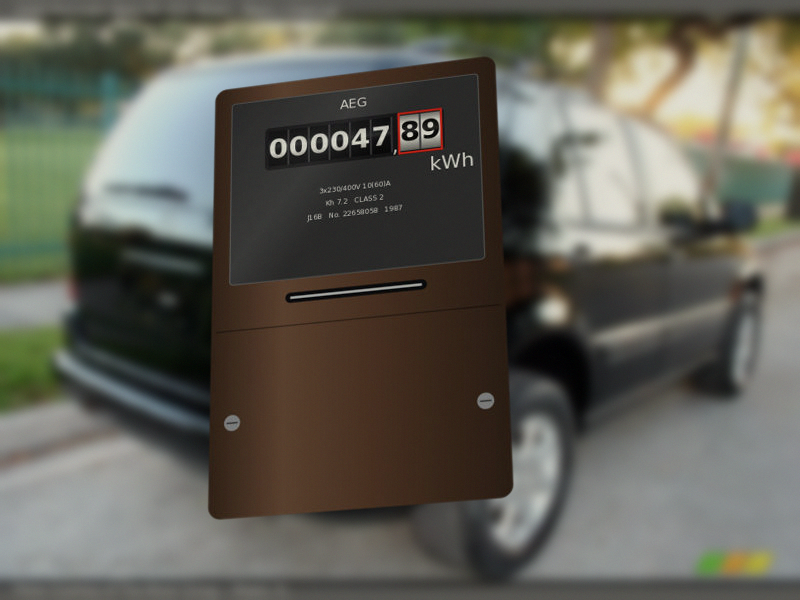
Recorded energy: **47.89** kWh
